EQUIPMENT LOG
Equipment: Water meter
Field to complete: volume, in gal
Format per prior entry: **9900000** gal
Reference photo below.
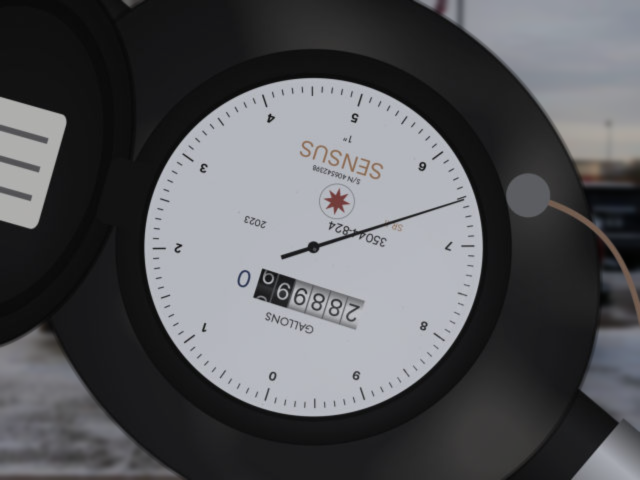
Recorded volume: **2889986.5** gal
